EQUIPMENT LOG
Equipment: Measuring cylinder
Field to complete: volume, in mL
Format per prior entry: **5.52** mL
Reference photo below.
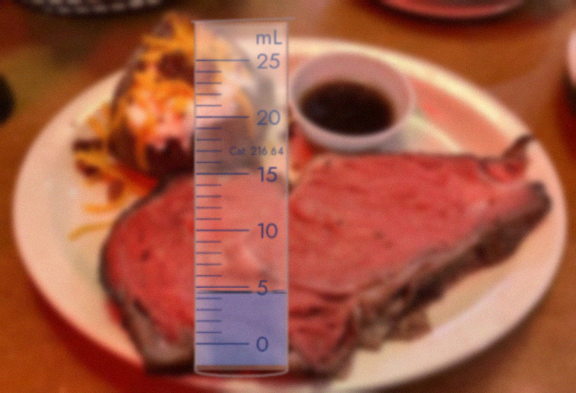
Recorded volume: **4.5** mL
